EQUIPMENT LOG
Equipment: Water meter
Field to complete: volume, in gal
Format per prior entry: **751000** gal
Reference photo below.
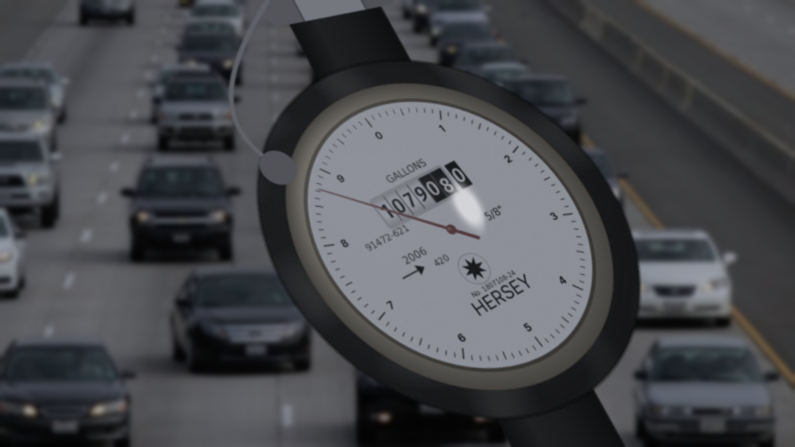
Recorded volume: **1079078.7** gal
